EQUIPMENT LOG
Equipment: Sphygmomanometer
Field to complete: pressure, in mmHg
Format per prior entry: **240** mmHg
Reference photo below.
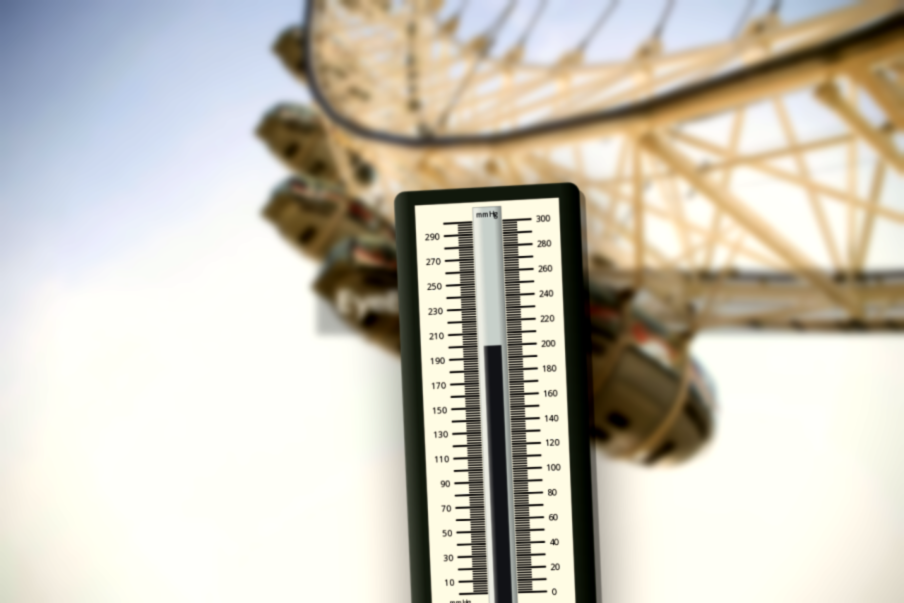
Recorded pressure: **200** mmHg
